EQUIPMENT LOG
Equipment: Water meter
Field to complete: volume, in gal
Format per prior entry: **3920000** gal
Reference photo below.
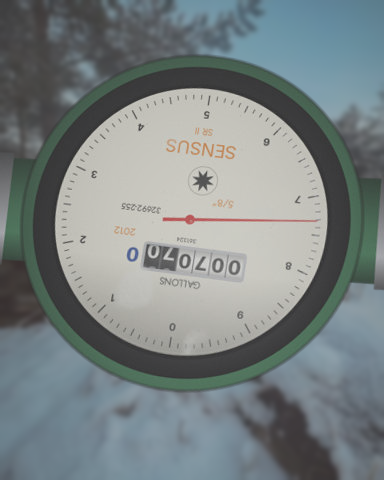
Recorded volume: **70697.3** gal
